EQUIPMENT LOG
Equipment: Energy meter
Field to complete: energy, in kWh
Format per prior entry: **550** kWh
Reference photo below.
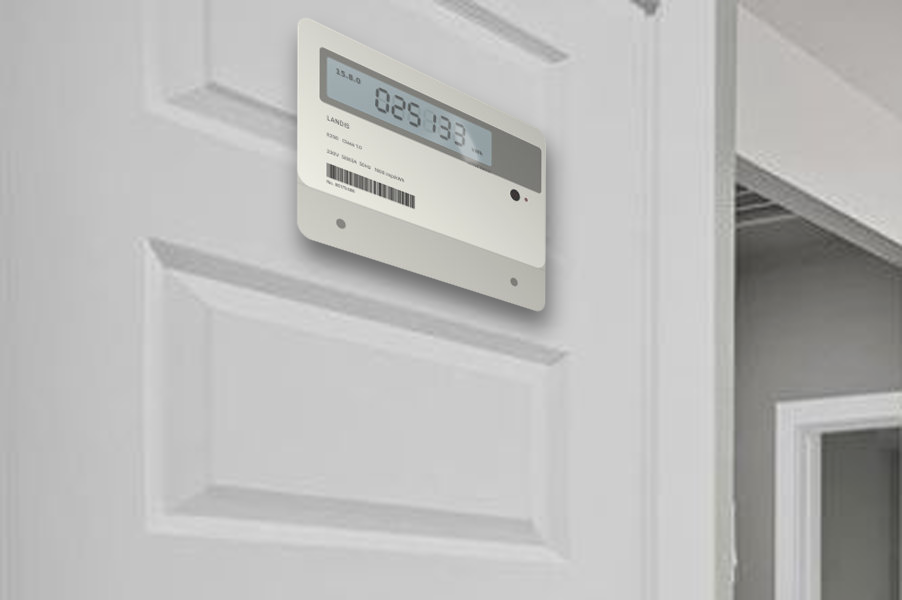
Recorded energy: **25133** kWh
